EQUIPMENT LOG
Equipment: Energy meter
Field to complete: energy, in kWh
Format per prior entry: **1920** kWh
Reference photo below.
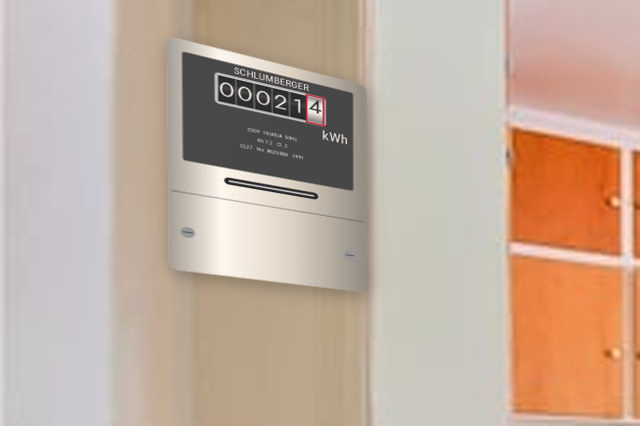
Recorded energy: **21.4** kWh
